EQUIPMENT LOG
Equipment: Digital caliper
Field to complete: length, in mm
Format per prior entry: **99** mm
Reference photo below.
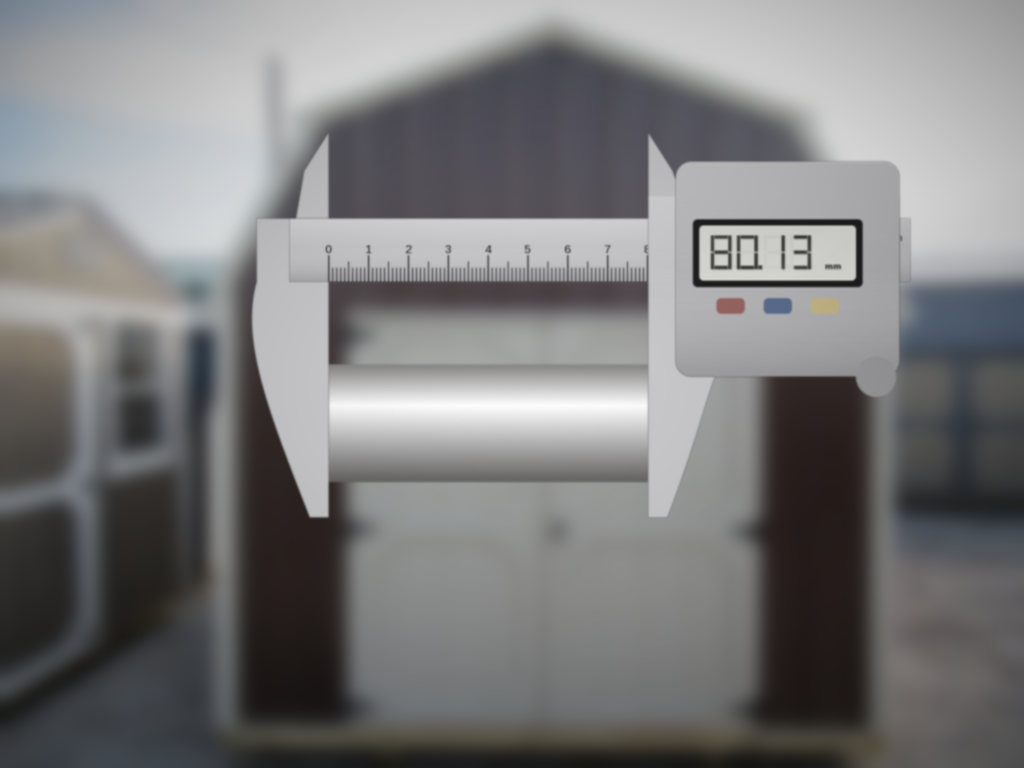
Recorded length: **80.13** mm
